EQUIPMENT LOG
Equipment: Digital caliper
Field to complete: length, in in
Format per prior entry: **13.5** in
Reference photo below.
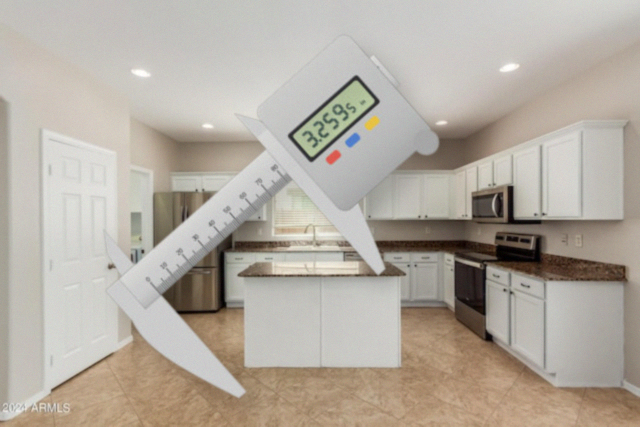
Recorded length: **3.2595** in
